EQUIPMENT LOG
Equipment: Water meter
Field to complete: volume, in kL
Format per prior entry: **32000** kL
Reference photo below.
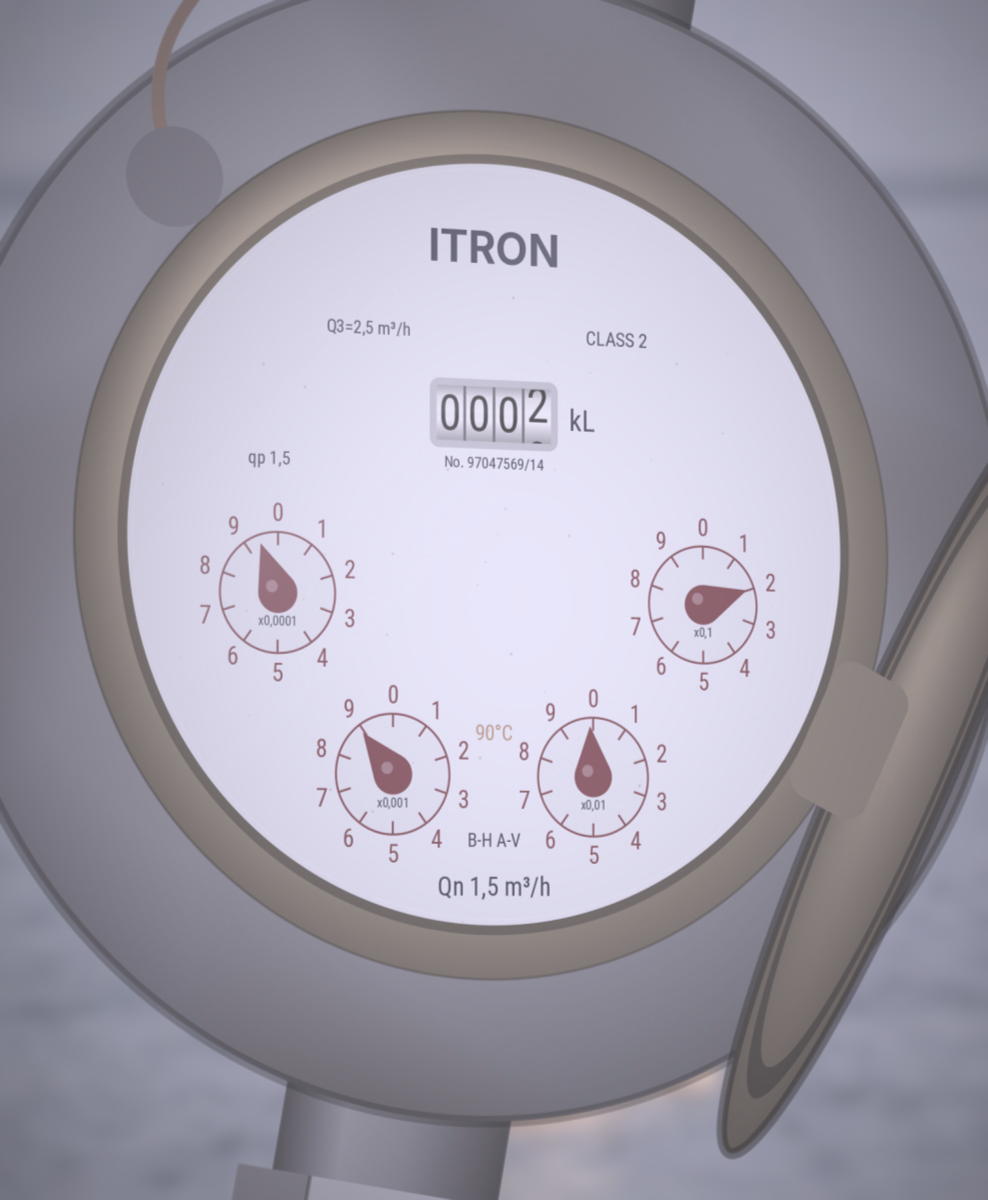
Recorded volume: **2.1989** kL
